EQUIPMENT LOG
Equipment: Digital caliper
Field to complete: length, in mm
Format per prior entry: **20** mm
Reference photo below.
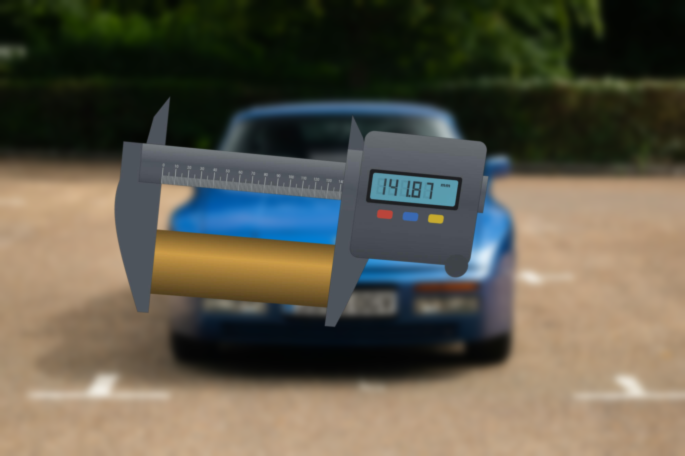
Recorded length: **141.87** mm
